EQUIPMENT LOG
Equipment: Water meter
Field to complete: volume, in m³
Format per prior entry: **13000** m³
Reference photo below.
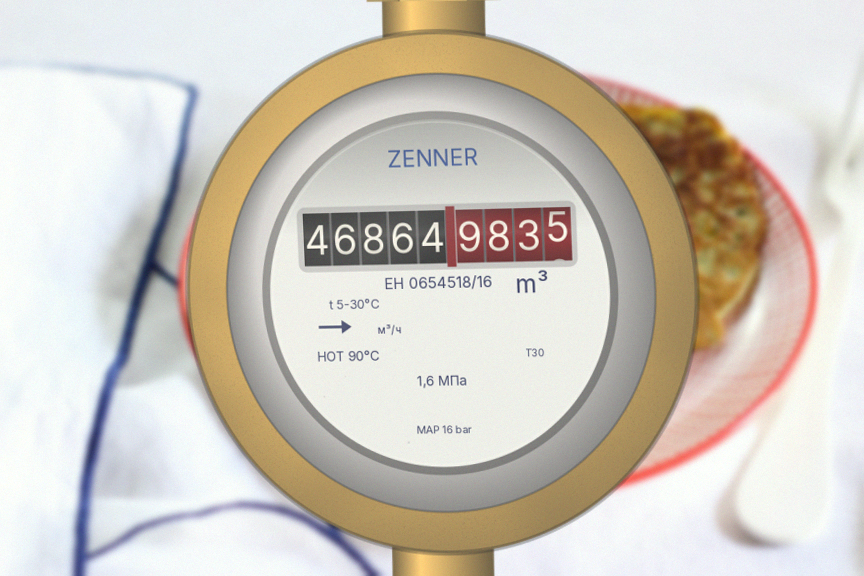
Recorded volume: **46864.9835** m³
